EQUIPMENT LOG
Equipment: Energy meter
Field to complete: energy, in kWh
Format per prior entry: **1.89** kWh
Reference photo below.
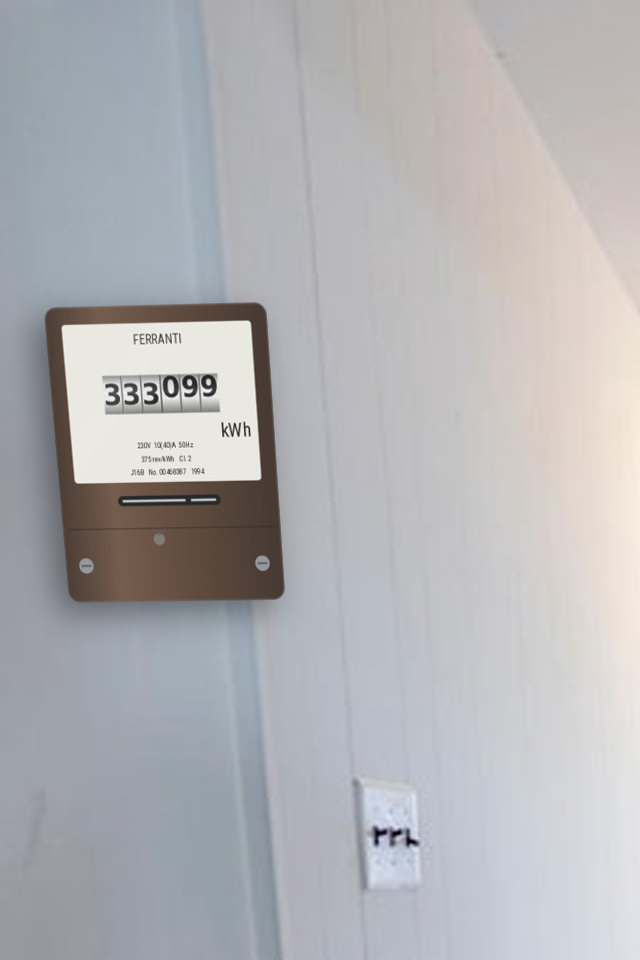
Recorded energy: **333099** kWh
